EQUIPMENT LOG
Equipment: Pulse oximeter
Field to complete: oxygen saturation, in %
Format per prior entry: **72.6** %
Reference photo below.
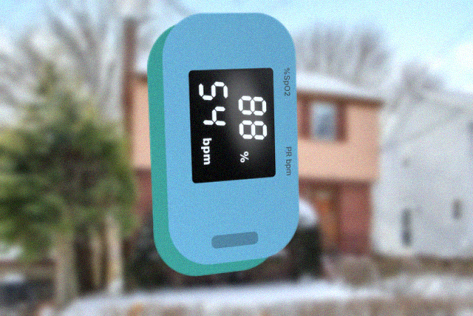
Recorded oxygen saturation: **88** %
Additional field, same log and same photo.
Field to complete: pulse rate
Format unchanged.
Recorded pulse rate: **54** bpm
